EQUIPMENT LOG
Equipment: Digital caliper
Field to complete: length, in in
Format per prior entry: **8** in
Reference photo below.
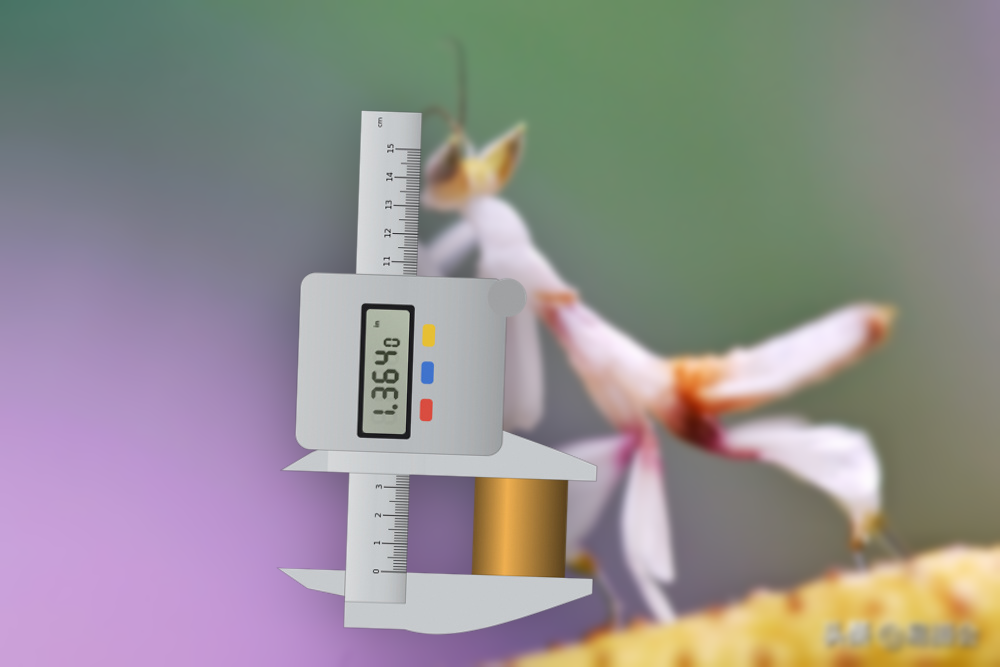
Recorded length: **1.3640** in
